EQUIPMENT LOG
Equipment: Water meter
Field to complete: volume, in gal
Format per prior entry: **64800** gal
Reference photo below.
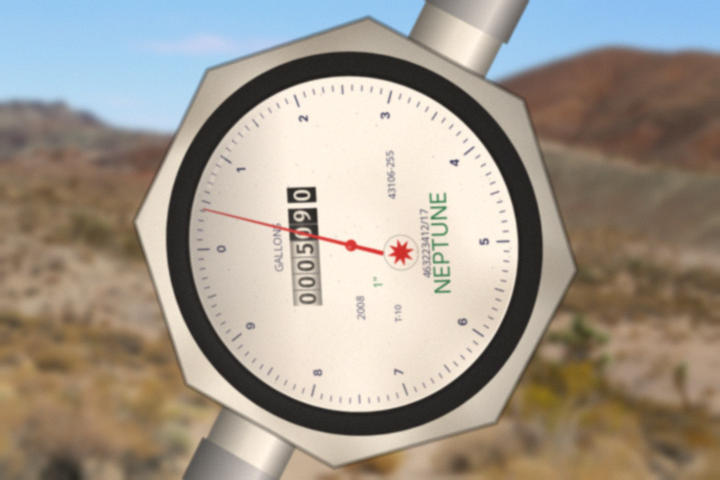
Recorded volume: **5090.4** gal
